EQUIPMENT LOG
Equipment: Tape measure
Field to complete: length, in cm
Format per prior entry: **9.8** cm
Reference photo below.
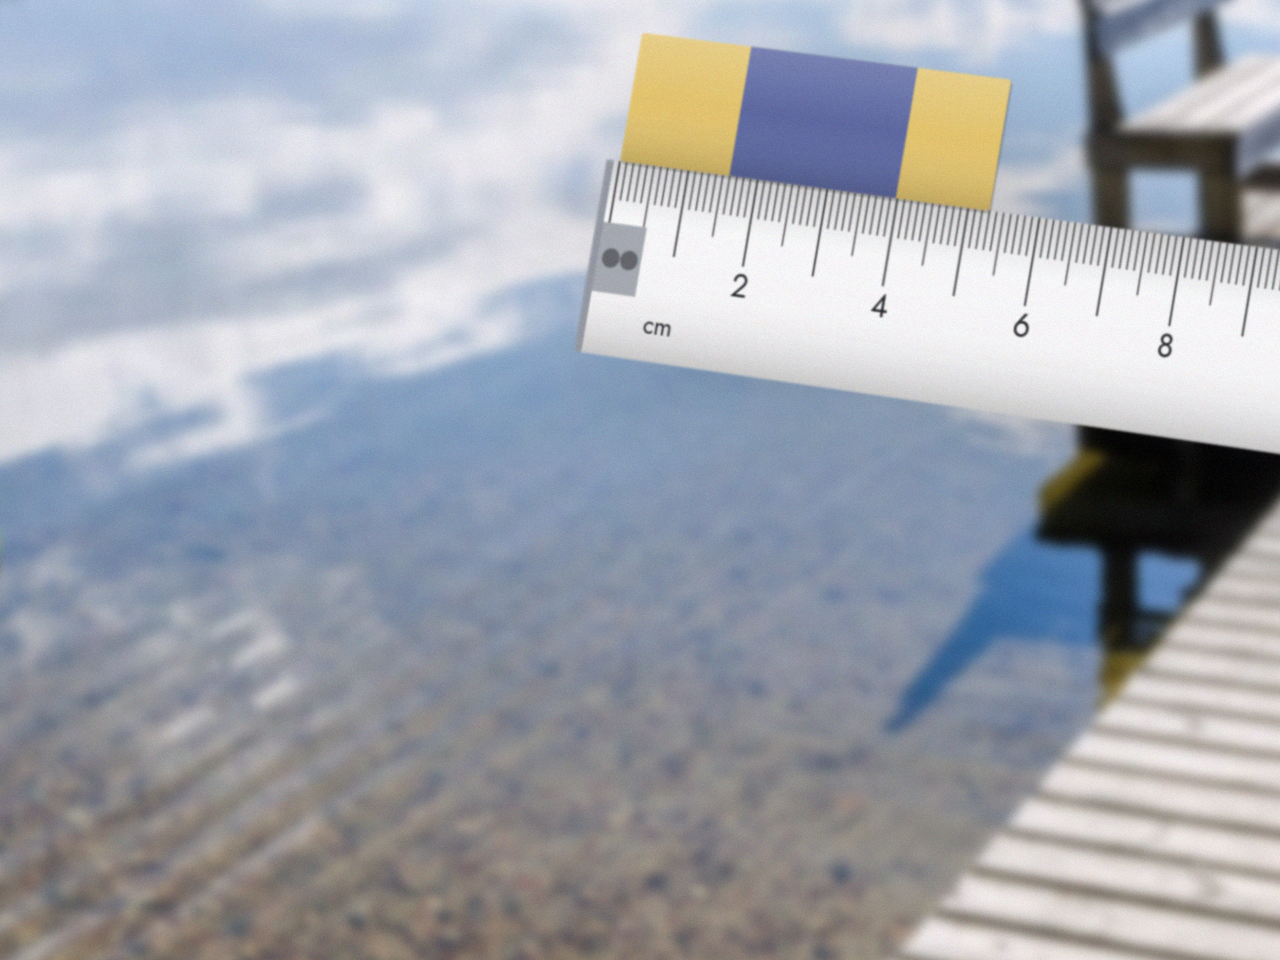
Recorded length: **5.3** cm
